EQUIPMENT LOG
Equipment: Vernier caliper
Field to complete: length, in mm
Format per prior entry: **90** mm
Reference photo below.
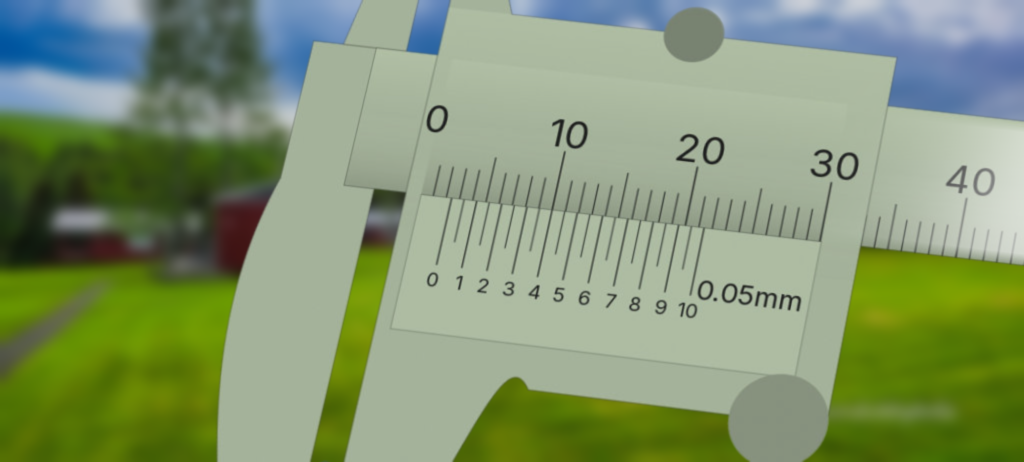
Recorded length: **2.4** mm
